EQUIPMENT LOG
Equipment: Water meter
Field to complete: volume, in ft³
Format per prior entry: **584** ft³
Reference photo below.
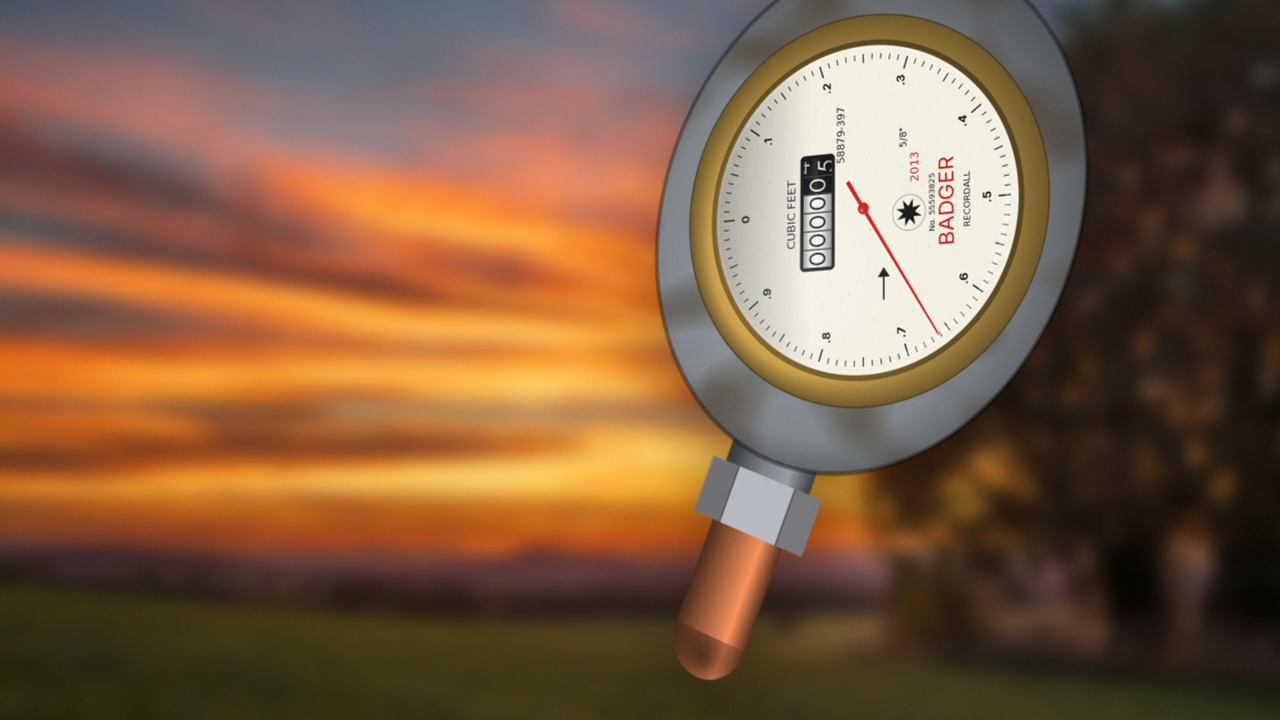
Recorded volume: **4.66** ft³
